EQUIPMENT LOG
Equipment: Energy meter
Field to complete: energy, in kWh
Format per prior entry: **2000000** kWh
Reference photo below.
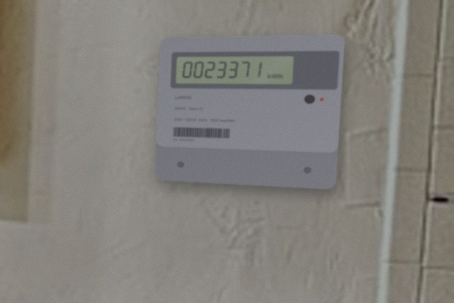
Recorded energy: **23371** kWh
